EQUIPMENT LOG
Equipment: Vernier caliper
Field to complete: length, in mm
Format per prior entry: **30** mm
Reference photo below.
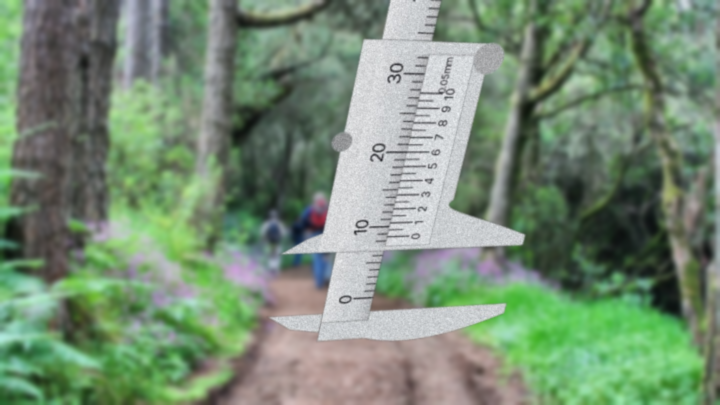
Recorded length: **8.6** mm
